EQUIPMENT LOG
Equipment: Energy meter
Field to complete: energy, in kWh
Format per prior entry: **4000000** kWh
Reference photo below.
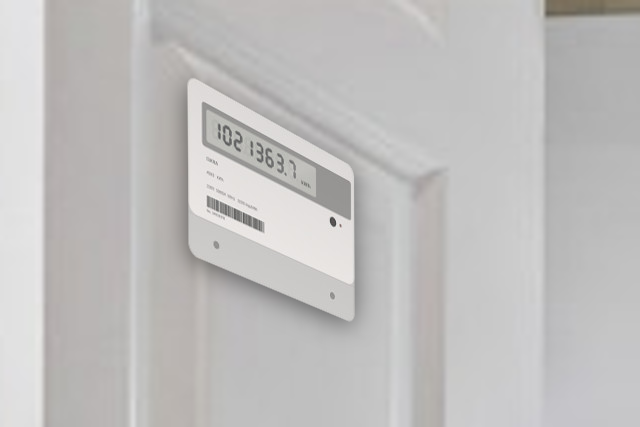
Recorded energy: **1021363.7** kWh
